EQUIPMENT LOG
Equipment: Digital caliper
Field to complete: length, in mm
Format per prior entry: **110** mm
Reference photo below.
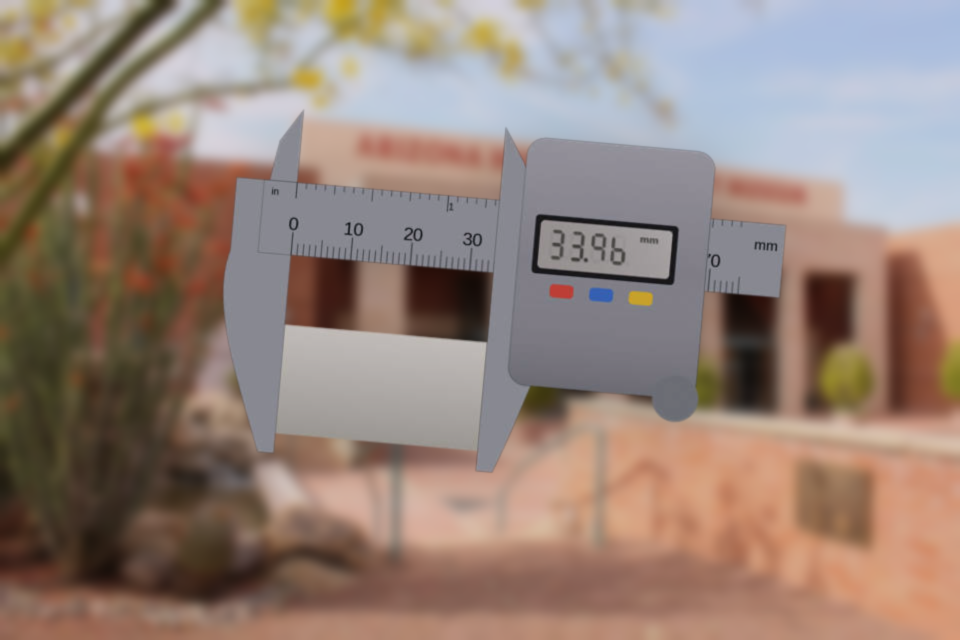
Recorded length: **33.96** mm
